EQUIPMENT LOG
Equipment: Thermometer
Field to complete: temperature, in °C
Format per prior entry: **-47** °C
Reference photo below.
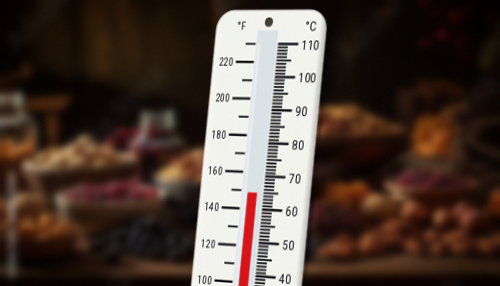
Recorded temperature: **65** °C
